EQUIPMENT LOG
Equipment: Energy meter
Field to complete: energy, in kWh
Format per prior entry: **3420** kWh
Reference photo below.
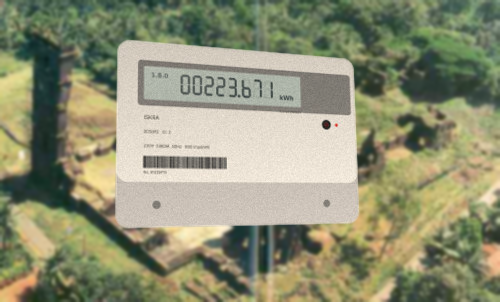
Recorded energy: **223.671** kWh
